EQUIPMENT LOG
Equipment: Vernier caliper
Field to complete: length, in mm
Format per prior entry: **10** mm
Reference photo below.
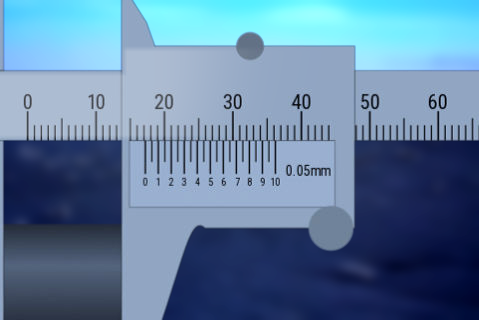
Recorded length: **17.2** mm
